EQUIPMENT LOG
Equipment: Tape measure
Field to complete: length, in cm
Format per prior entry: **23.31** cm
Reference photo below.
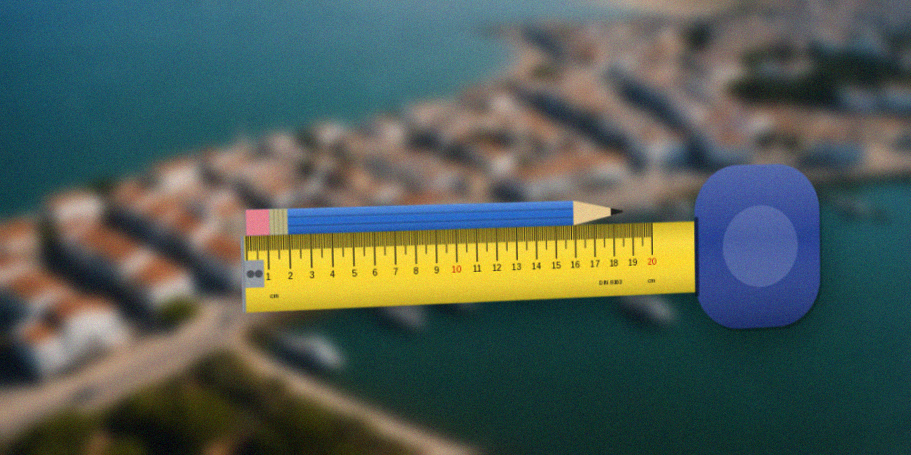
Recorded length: **18.5** cm
